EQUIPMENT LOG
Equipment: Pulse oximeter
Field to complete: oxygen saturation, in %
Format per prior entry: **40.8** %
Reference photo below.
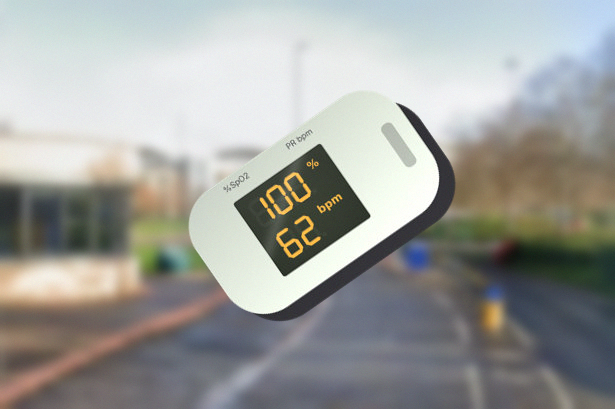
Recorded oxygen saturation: **100** %
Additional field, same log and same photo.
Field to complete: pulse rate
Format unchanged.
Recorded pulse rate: **62** bpm
